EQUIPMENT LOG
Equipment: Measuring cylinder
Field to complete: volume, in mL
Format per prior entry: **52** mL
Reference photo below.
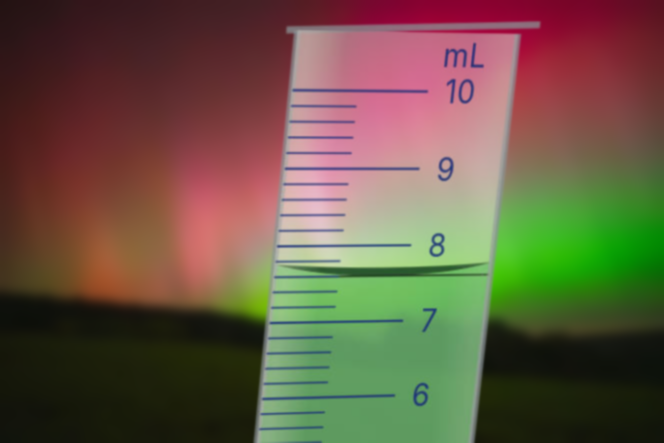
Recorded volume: **7.6** mL
